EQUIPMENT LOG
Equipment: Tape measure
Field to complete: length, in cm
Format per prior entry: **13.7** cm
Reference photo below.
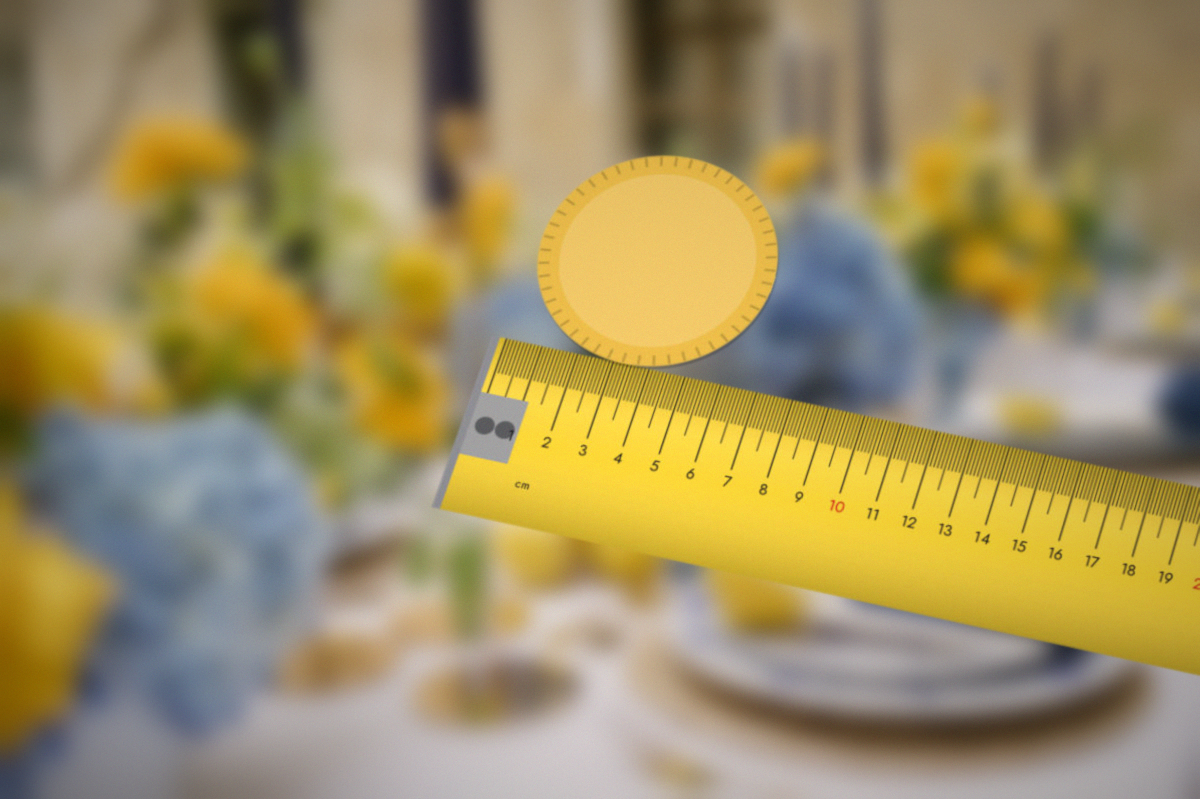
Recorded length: **6.5** cm
